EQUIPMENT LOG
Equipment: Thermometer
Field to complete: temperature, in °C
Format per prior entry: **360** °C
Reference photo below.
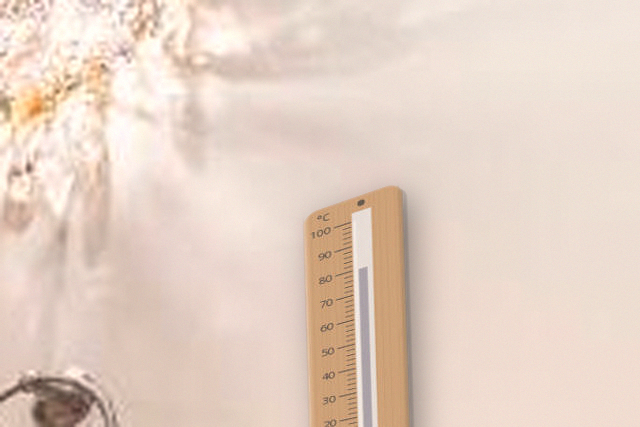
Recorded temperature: **80** °C
